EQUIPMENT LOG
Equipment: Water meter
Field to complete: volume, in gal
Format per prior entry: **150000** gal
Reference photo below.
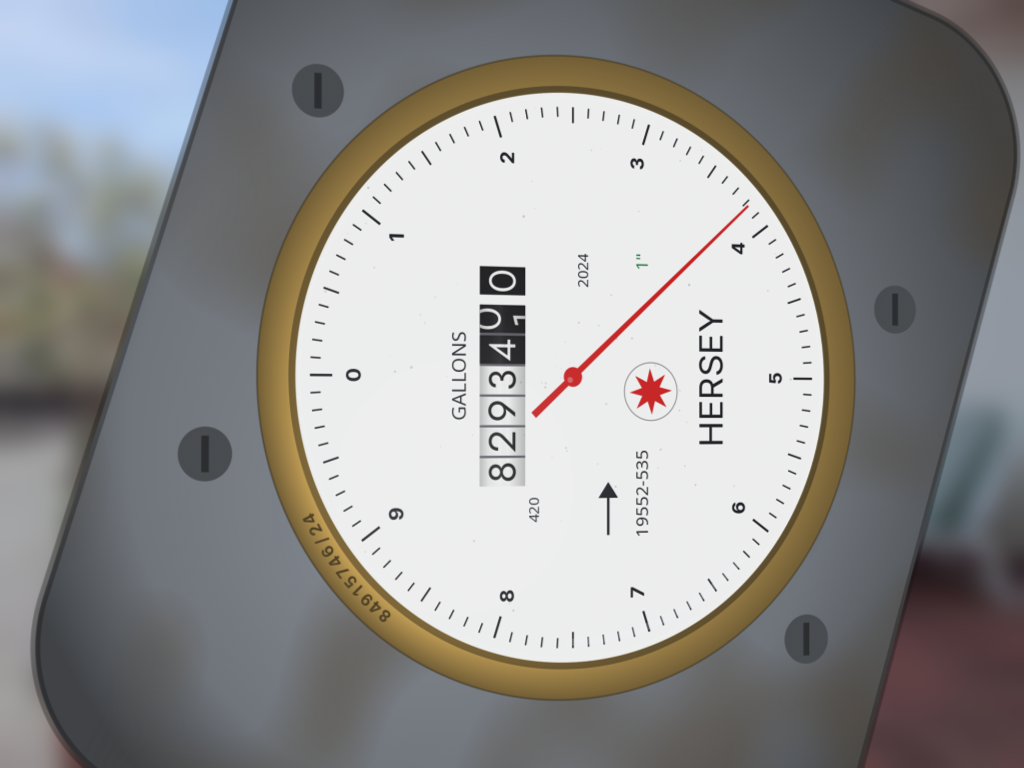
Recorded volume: **8293403.8** gal
